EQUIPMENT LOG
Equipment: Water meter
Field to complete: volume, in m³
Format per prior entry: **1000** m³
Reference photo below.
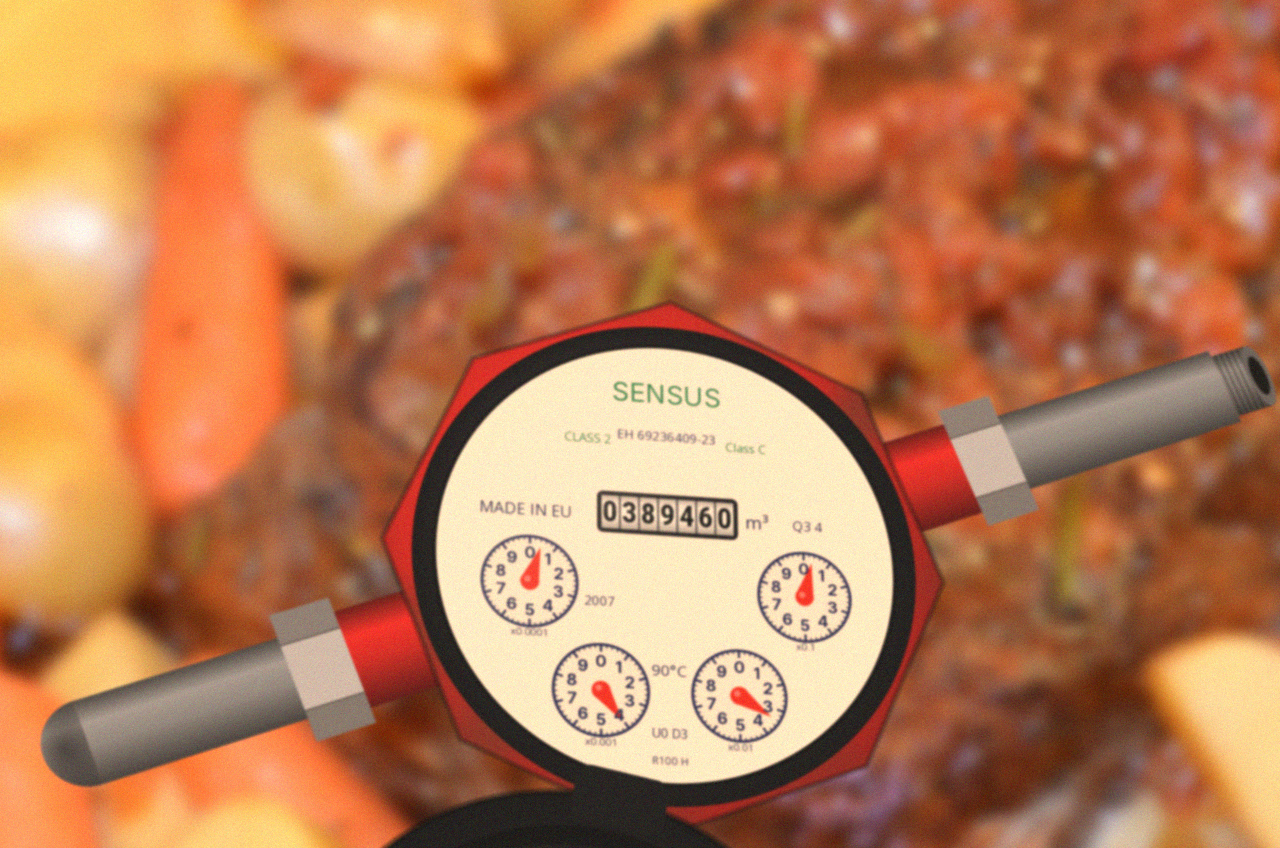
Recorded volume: **389460.0340** m³
